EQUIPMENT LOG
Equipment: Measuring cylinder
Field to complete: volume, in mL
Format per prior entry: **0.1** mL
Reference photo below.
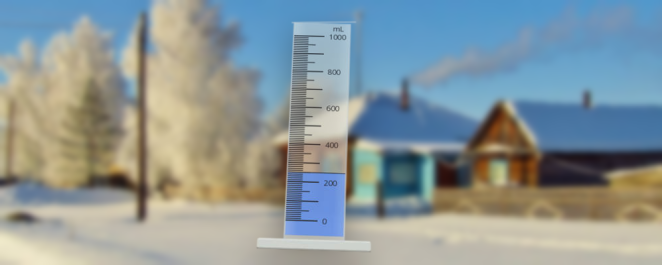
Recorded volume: **250** mL
